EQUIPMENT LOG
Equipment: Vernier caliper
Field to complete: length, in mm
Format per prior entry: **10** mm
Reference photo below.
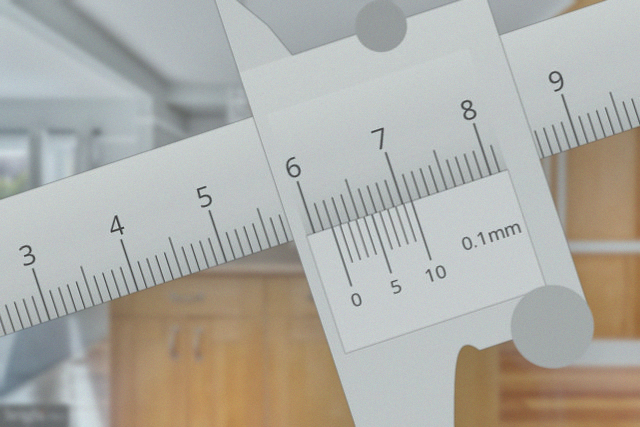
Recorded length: **62.0** mm
